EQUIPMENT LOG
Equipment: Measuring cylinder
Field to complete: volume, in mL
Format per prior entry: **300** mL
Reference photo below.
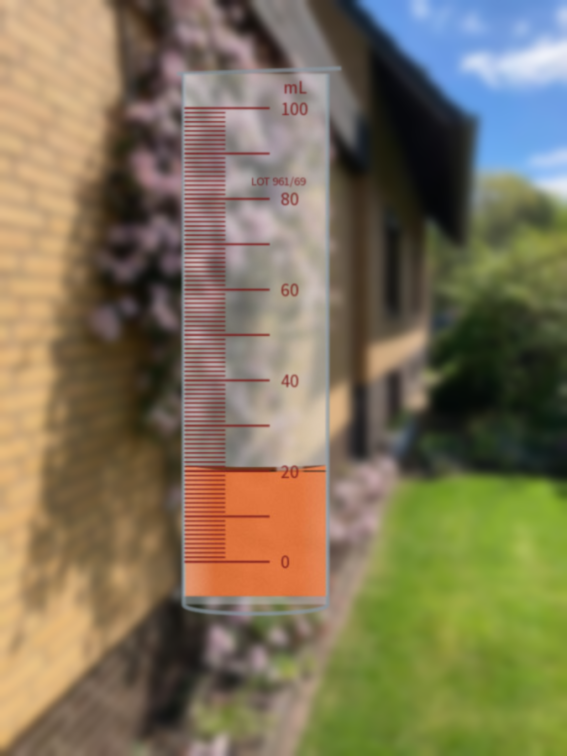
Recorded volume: **20** mL
